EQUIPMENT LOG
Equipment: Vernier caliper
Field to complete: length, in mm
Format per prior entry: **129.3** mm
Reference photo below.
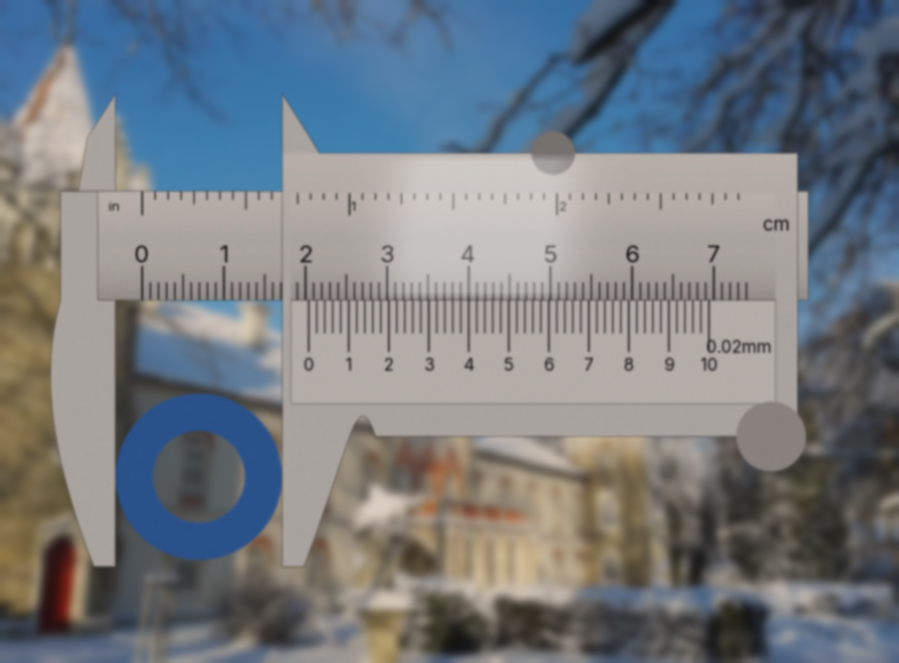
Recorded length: **20.4** mm
